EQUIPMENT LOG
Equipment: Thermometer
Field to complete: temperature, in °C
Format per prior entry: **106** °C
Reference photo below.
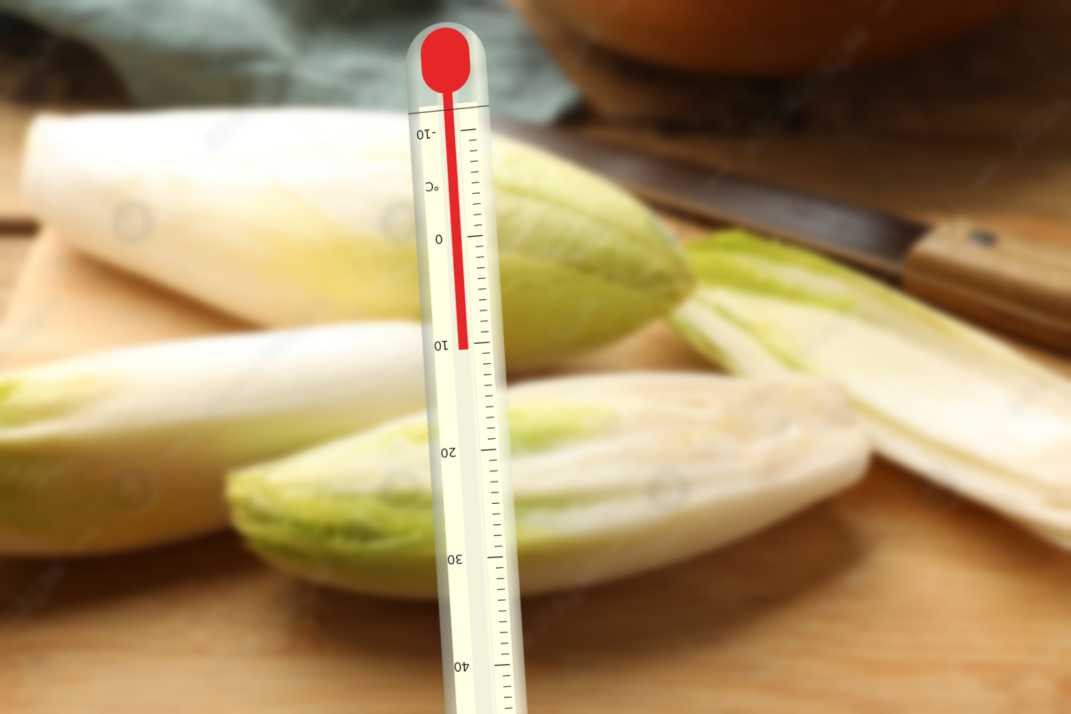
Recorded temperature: **10.5** °C
